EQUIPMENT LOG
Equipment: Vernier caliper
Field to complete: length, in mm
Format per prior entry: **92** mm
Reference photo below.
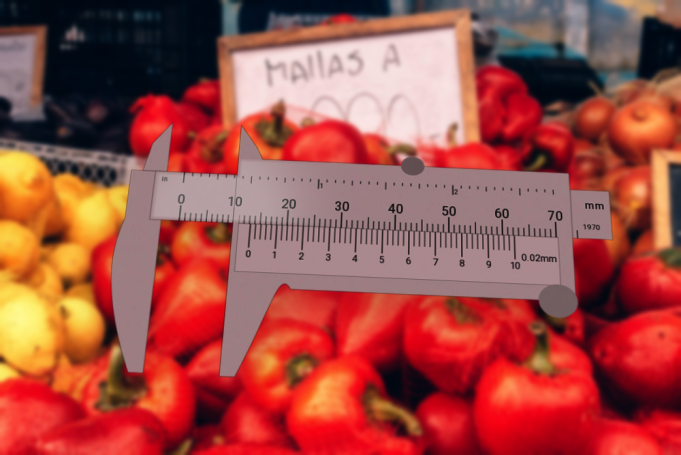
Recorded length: **13.2** mm
